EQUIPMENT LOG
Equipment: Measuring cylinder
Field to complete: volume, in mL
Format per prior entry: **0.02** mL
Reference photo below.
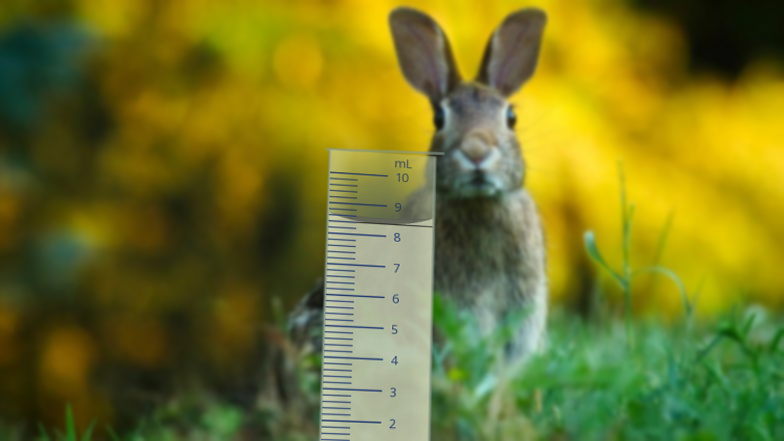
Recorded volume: **8.4** mL
